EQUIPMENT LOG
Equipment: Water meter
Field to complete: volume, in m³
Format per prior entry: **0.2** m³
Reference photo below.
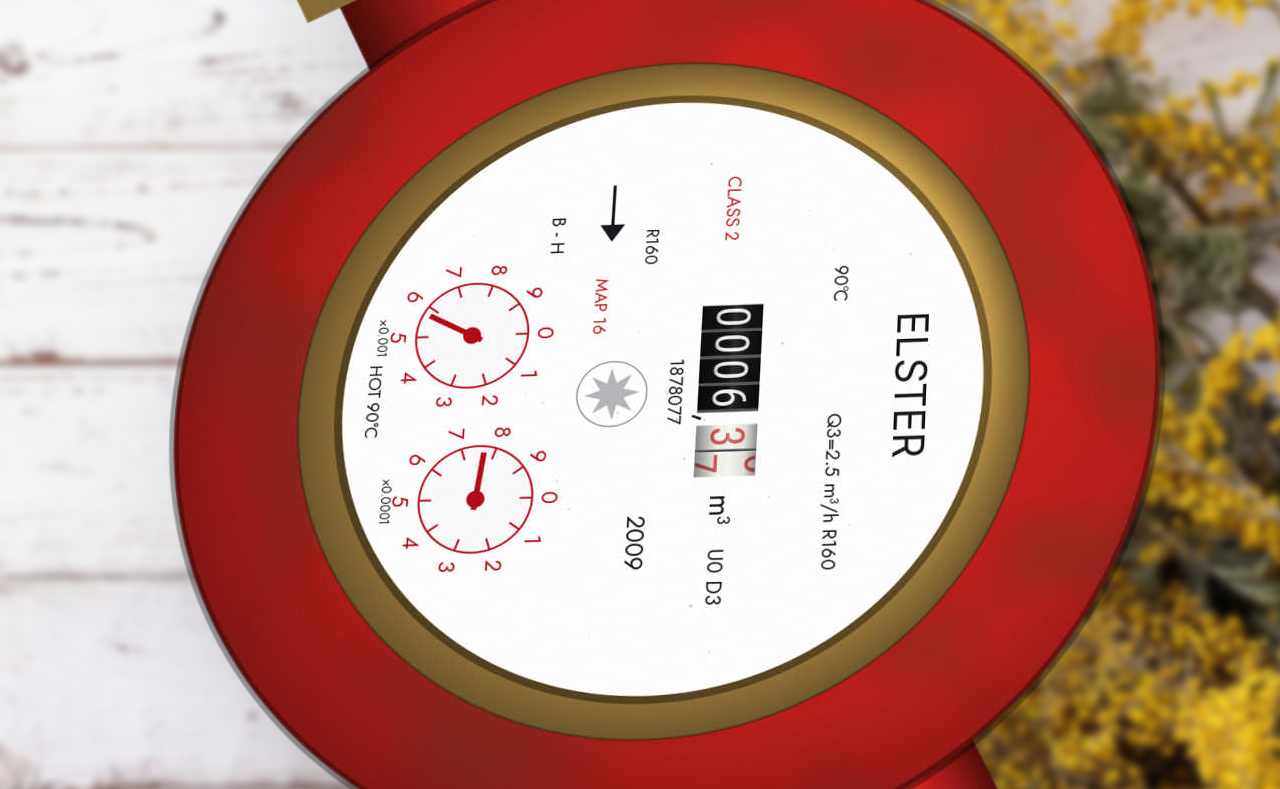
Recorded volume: **6.3657** m³
